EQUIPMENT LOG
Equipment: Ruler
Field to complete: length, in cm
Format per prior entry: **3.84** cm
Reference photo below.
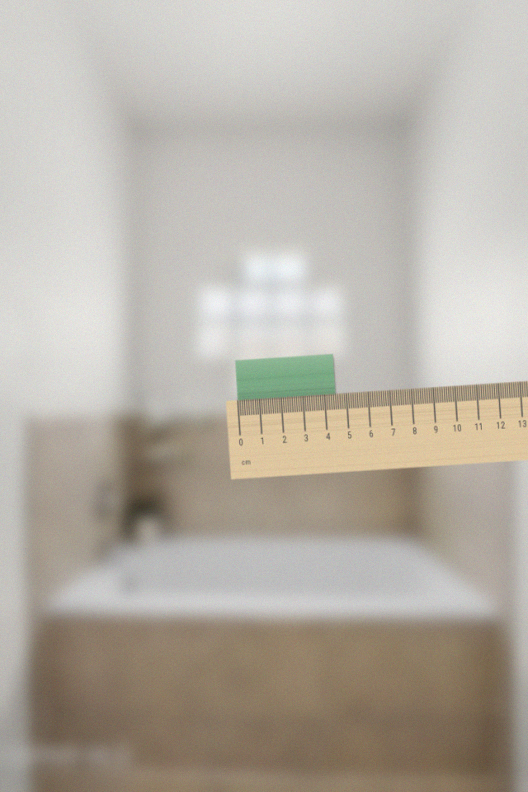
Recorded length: **4.5** cm
